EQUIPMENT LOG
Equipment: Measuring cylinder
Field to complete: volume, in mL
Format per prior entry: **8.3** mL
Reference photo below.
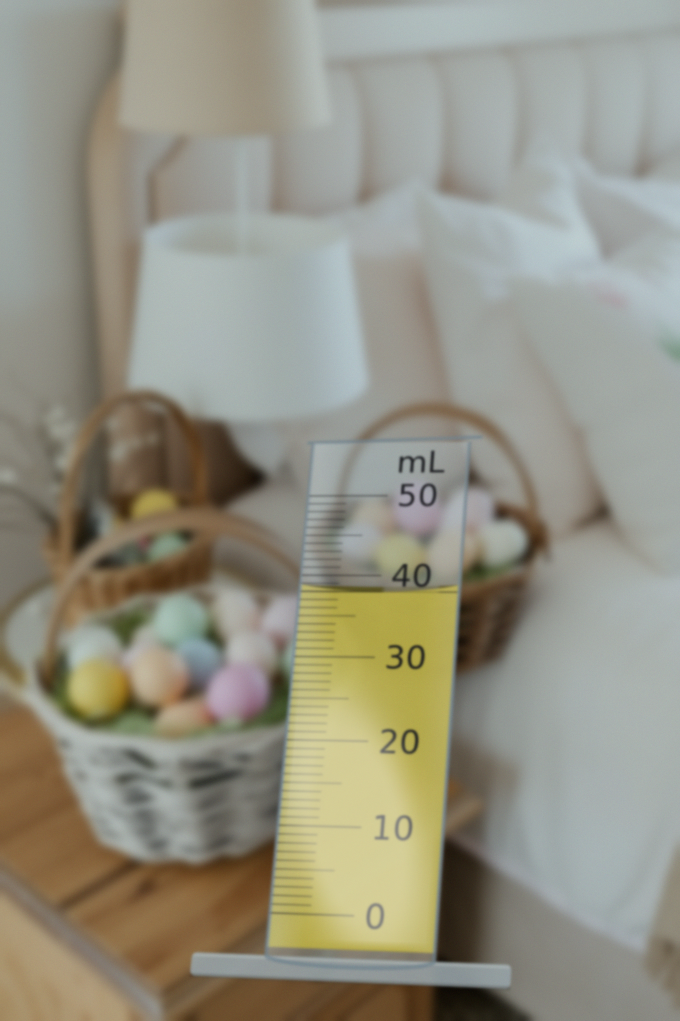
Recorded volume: **38** mL
